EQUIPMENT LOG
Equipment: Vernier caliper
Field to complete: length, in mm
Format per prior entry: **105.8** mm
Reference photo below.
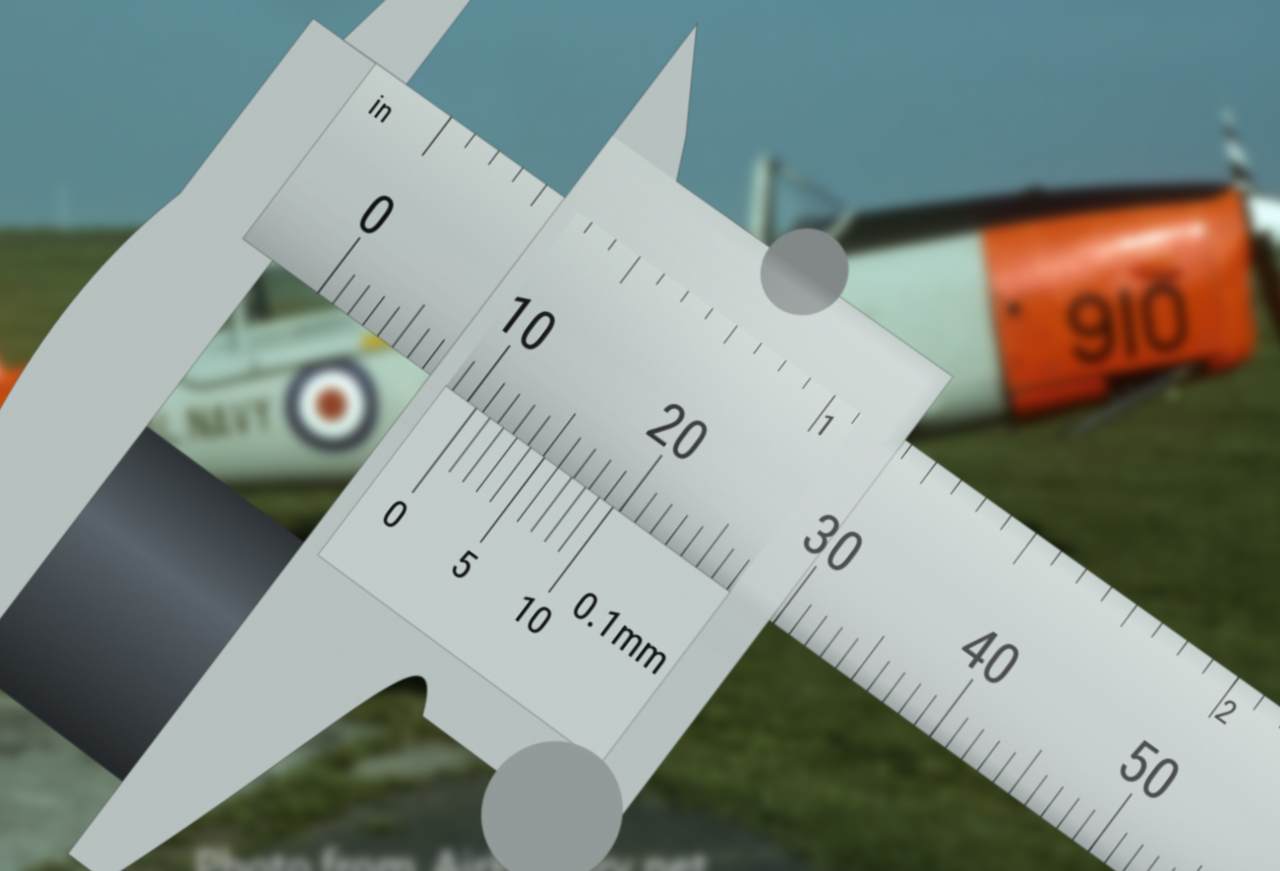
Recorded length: **10.6** mm
